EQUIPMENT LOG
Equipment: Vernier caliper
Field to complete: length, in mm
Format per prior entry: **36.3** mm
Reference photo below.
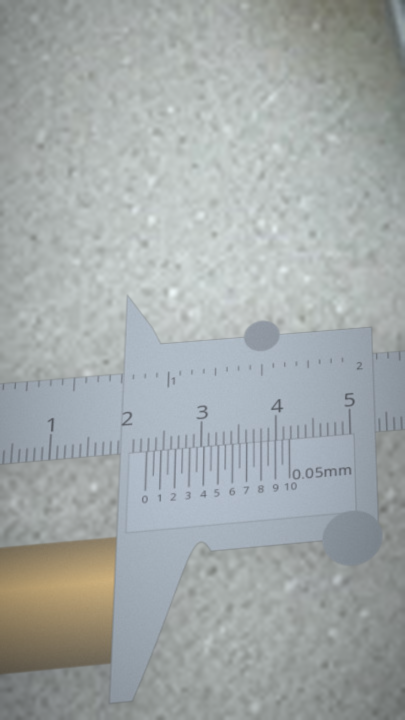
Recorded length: **22.8** mm
